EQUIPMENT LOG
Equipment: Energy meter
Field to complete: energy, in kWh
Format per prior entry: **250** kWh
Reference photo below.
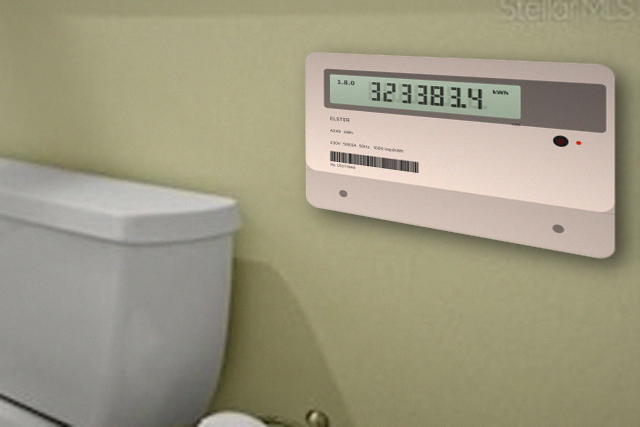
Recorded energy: **323383.4** kWh
